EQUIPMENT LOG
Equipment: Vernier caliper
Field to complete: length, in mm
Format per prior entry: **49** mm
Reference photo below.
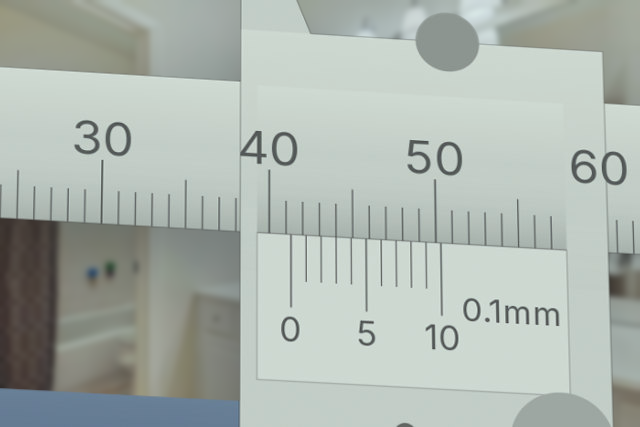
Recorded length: **41.3** mm
